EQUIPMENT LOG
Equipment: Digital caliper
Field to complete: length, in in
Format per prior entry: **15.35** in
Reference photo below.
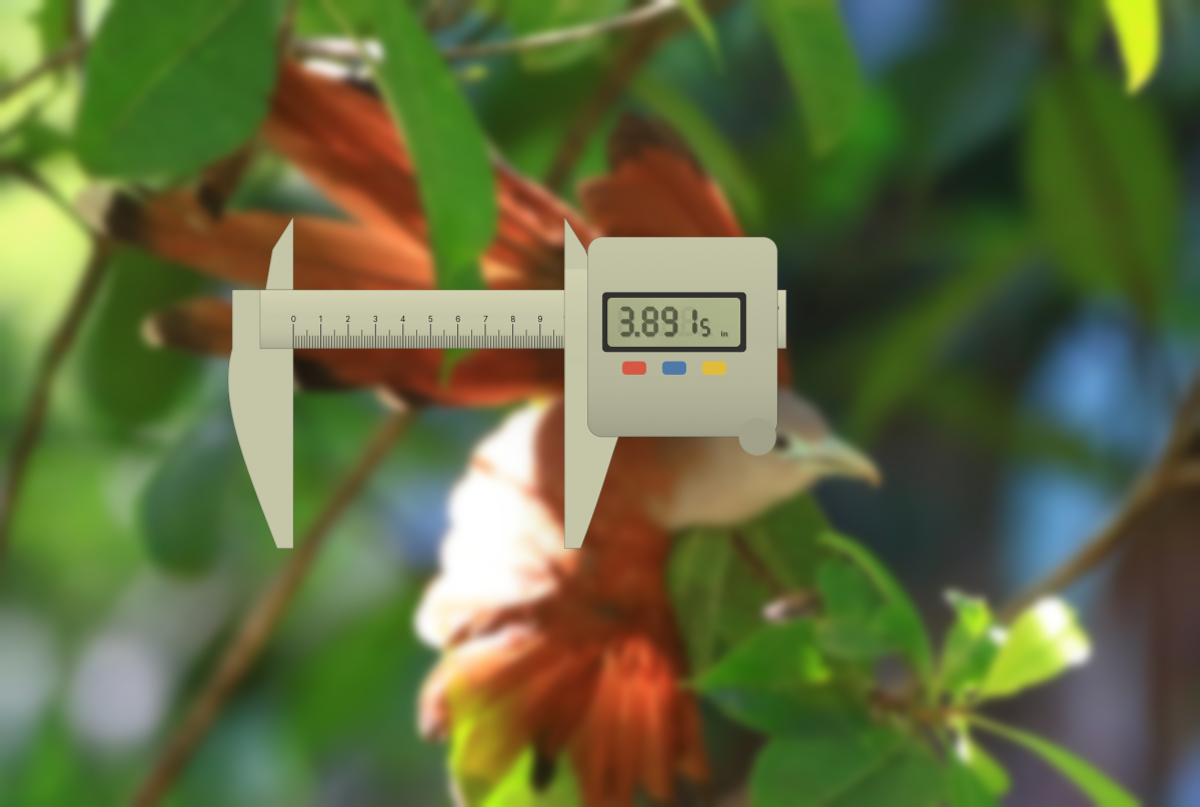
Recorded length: **3.8915** in
